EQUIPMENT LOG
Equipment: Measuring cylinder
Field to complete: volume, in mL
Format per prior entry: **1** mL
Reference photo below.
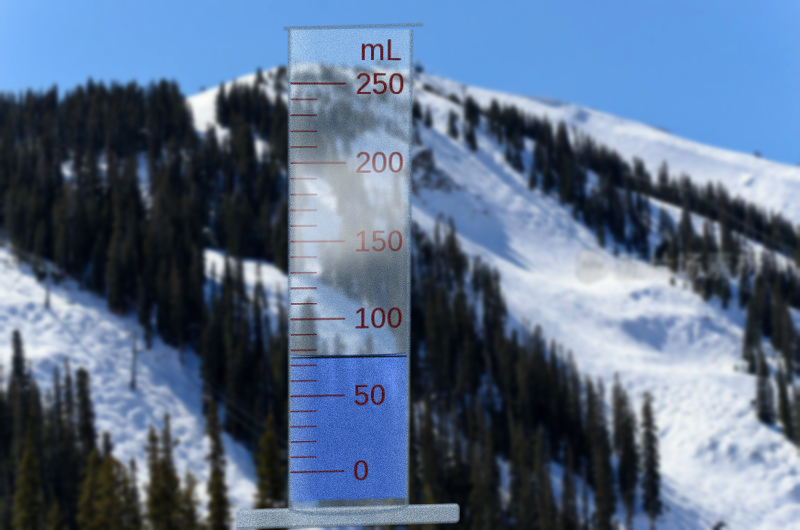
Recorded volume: **75** mL
